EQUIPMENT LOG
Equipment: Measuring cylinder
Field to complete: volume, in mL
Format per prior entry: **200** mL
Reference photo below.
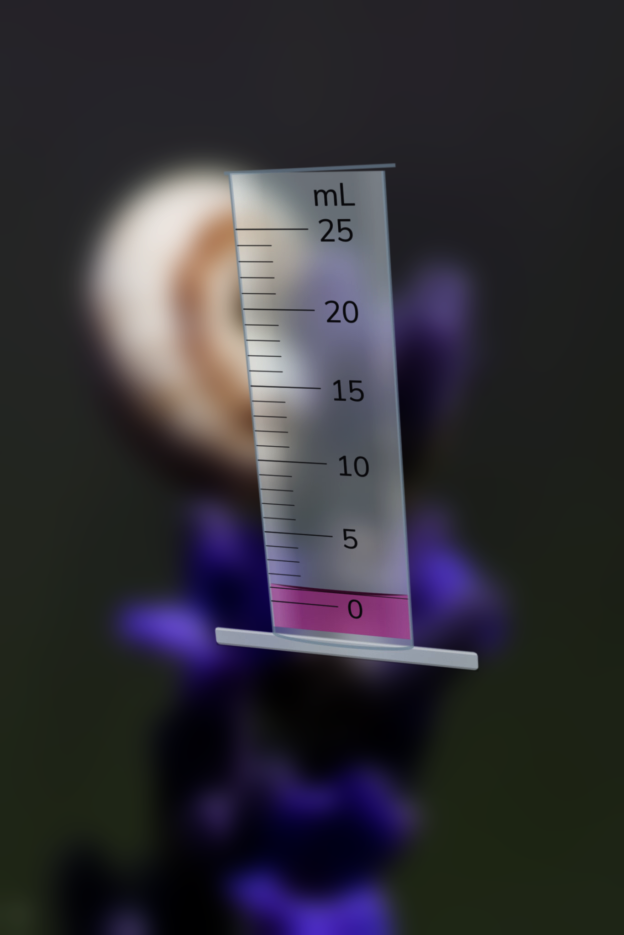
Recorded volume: **1** mL
